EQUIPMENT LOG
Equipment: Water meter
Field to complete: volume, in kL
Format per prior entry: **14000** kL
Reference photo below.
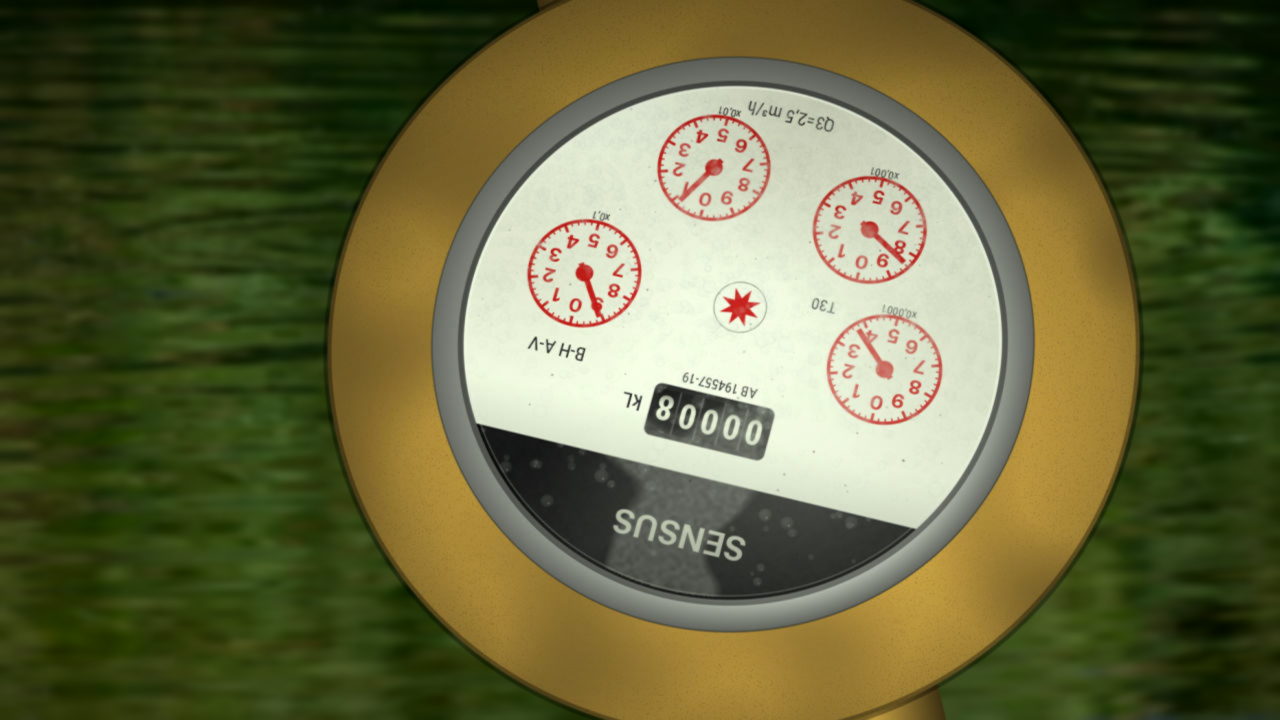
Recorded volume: **7.9083** kL
